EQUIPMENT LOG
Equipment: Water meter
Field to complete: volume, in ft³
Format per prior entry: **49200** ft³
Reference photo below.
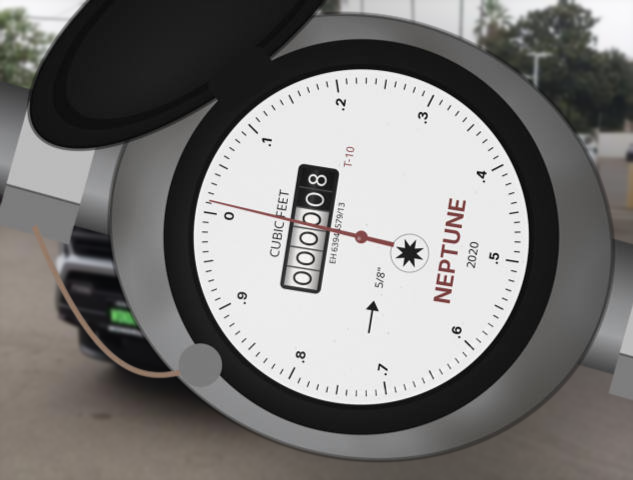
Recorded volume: **8.01** ft³
